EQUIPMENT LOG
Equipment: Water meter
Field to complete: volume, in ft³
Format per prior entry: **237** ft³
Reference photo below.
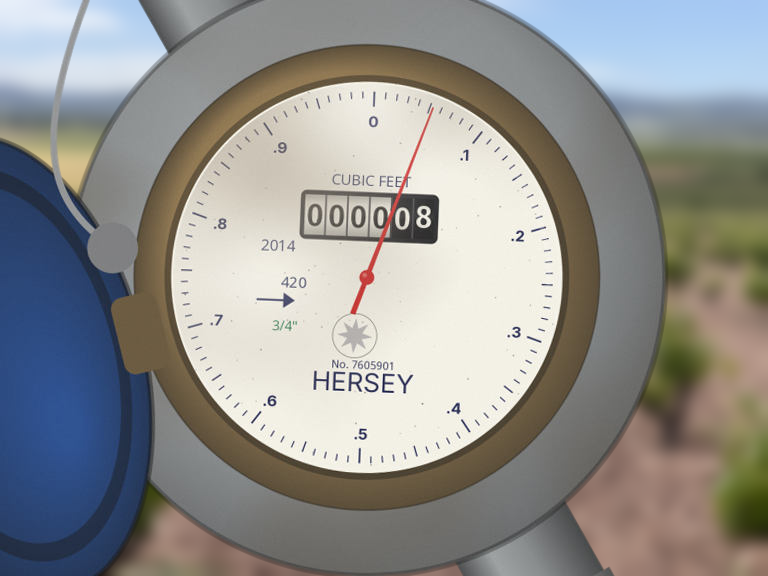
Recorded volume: **8.05** ft³
